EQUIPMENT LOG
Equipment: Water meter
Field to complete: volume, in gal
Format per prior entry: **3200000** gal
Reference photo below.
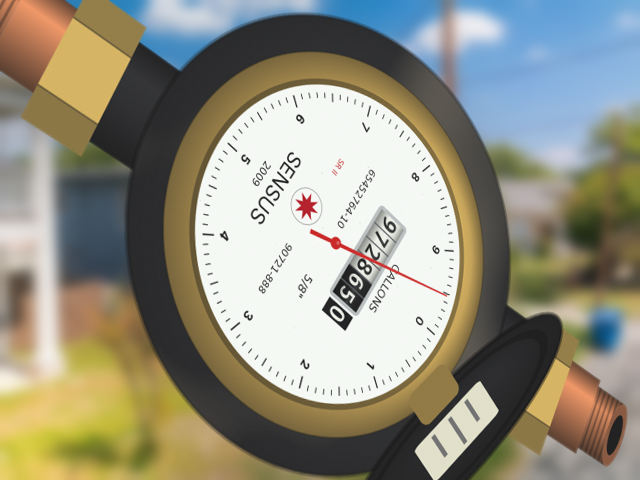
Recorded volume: **9728649.5** gal
